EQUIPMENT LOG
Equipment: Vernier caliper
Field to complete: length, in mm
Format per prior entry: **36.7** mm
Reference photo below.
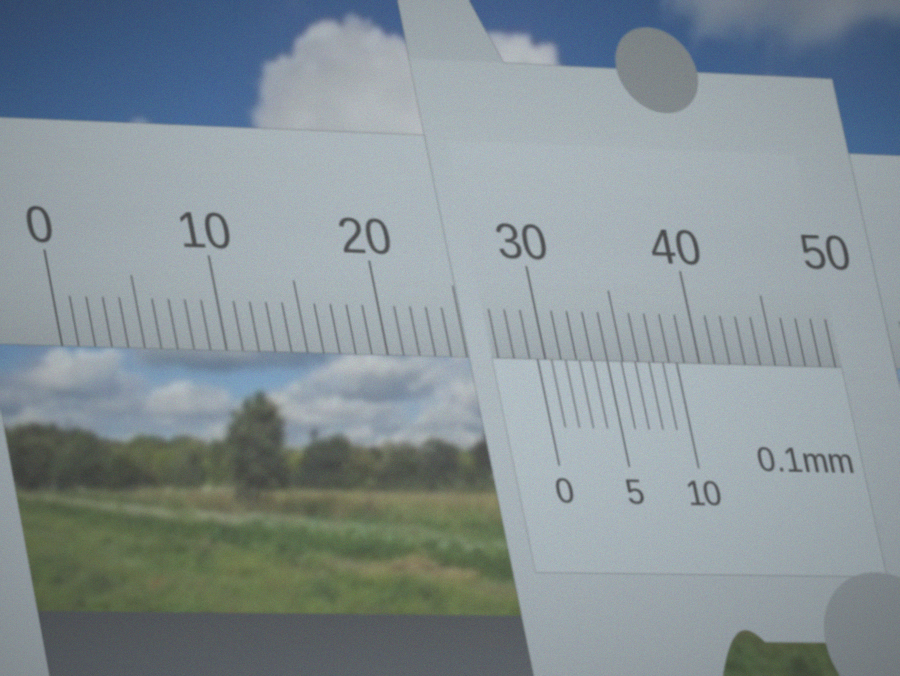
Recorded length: **29.5** mm
